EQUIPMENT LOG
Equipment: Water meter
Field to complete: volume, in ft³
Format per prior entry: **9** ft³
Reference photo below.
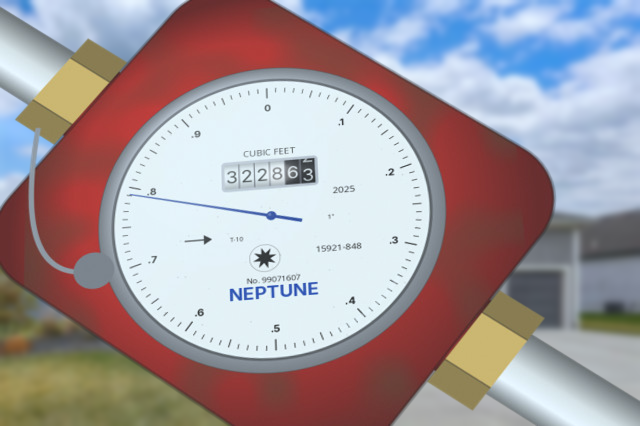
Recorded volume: **322862.79** ft³
